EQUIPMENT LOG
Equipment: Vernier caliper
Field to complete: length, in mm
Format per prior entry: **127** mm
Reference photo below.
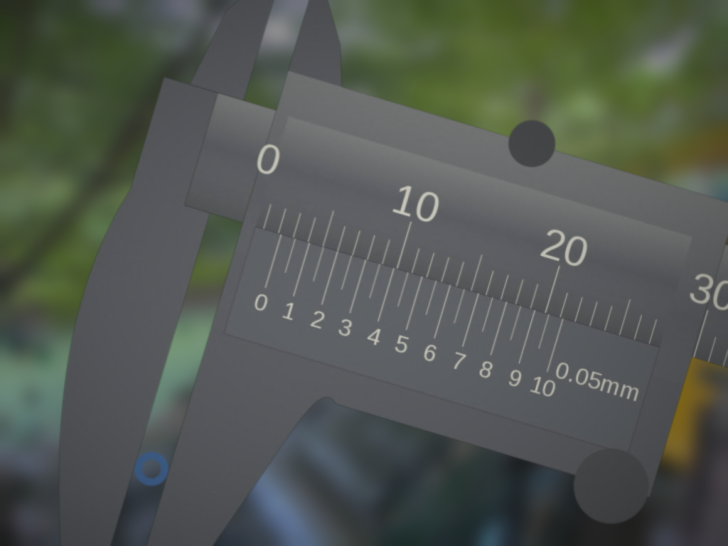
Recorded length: **2.2** mm
